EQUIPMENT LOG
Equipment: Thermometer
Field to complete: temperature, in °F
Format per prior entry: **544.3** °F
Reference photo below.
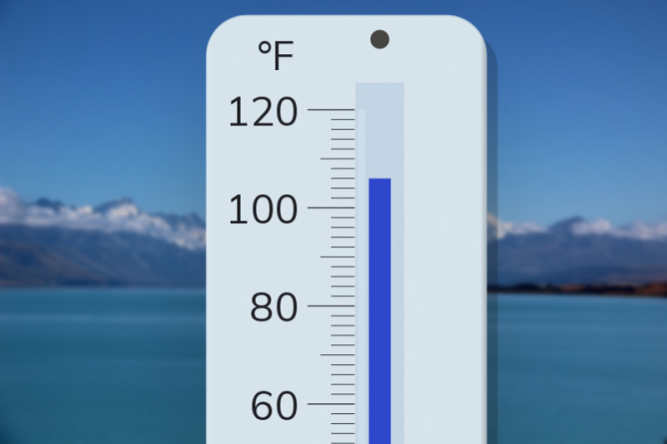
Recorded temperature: **106** °F
